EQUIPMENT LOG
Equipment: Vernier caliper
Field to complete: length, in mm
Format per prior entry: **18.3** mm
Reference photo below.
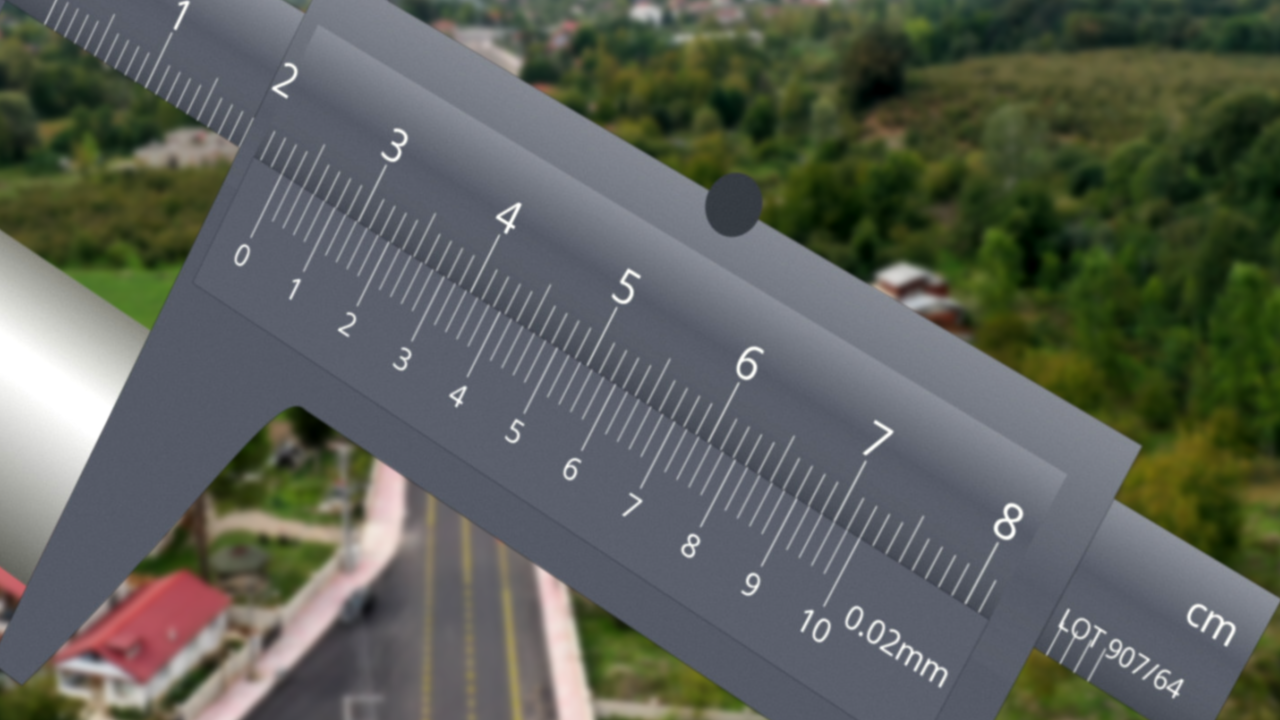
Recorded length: **23.0** mm
